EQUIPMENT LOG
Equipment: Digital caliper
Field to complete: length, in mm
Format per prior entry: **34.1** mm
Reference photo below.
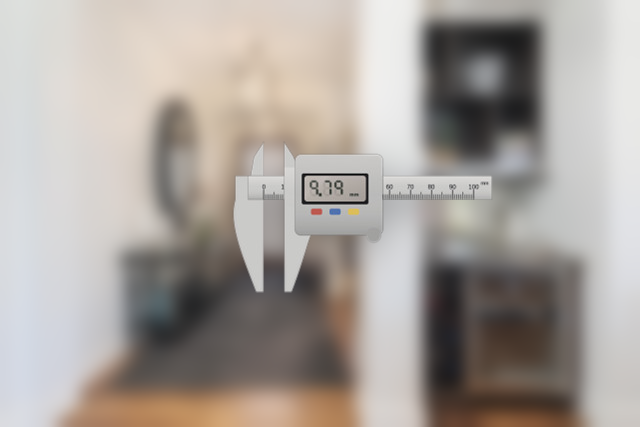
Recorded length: **9.79** mm
